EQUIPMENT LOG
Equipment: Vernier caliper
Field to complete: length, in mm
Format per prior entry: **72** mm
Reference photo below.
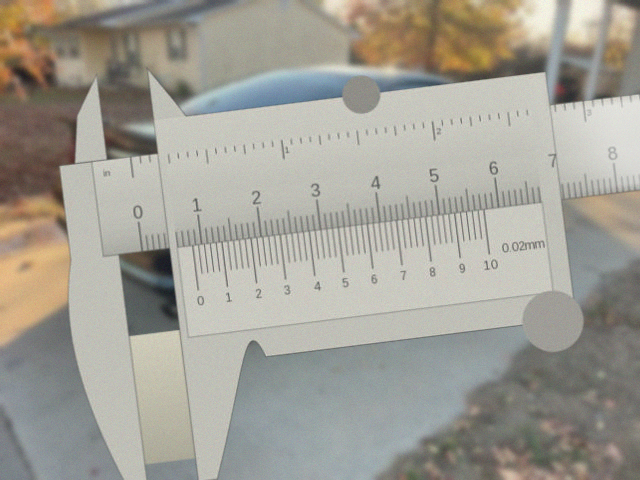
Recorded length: **8.5** mm
